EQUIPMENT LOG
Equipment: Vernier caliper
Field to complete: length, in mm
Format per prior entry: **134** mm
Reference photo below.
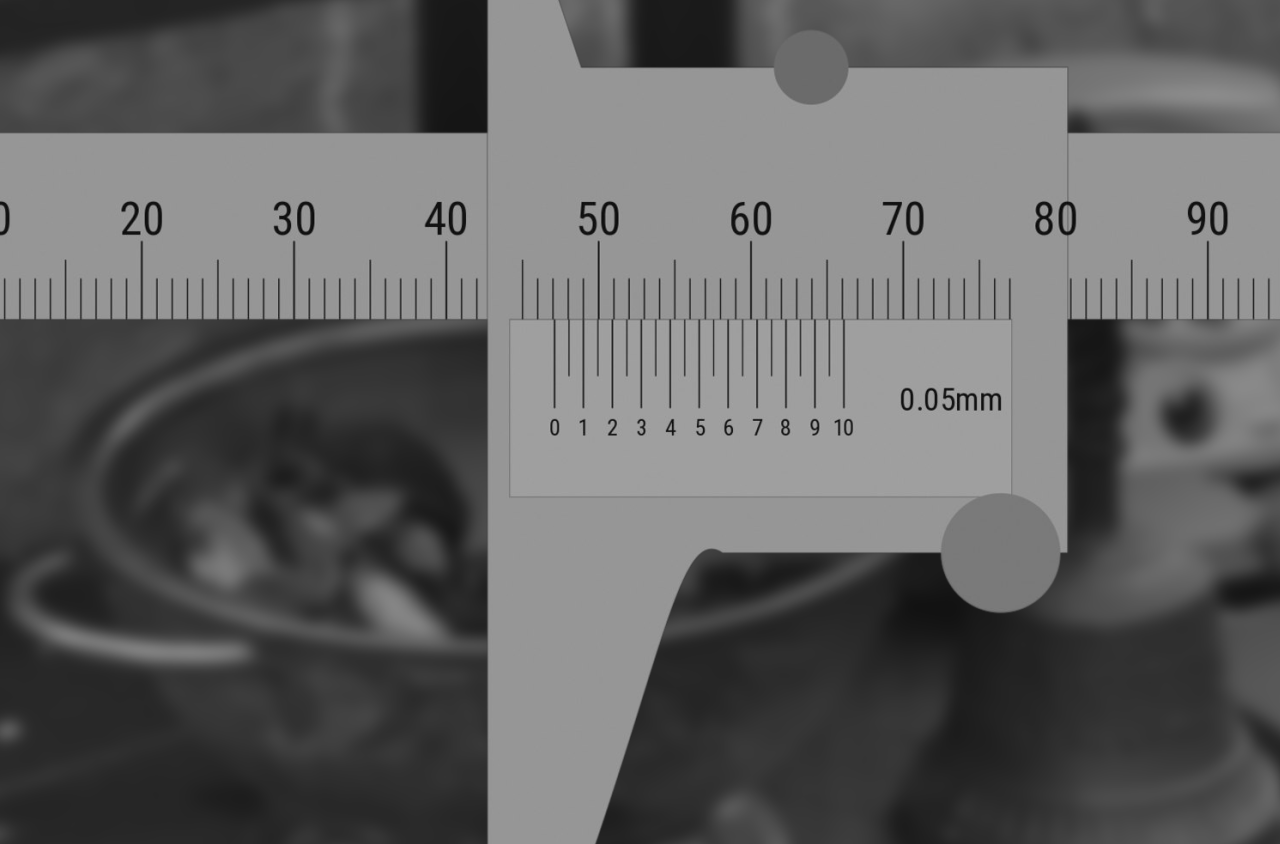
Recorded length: **47.1** mm
